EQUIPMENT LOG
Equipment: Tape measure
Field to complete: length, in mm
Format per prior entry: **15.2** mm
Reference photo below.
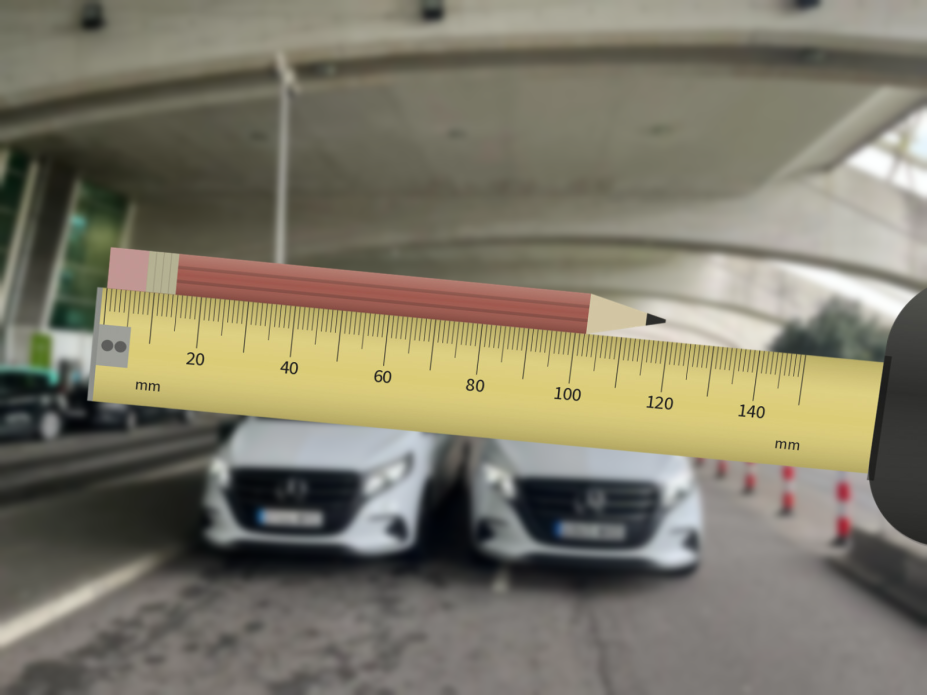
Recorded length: **119** mm
